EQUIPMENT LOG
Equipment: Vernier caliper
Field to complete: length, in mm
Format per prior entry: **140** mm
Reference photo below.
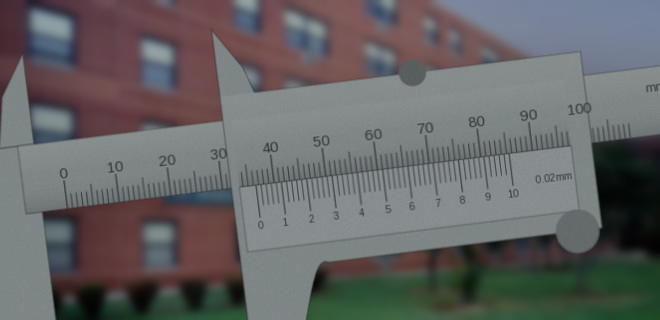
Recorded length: **36.5** mm
